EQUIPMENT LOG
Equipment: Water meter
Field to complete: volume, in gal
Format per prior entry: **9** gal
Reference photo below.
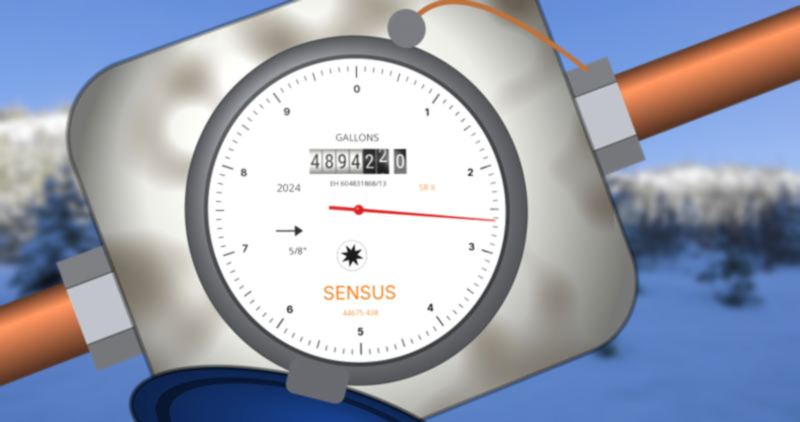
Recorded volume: **4894222.6** gal
